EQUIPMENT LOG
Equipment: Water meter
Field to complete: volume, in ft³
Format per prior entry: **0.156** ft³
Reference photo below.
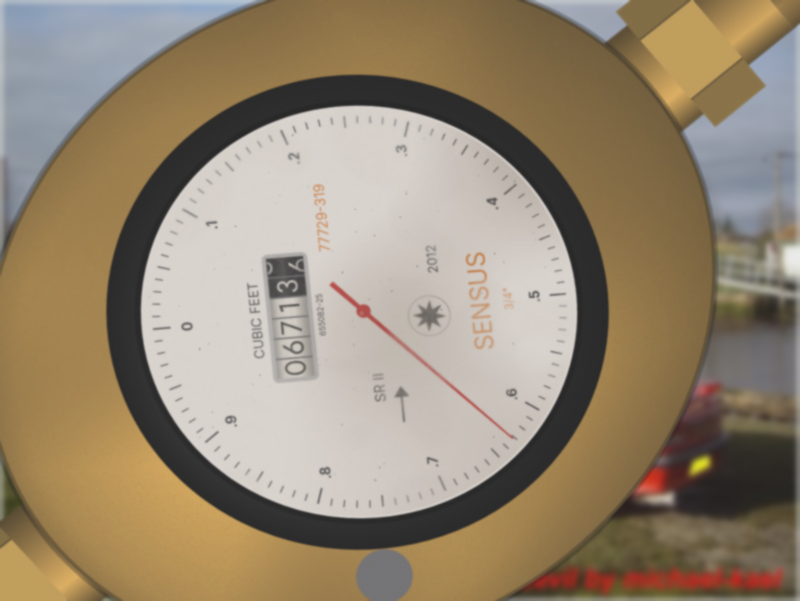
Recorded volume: **67135.63** ft³
